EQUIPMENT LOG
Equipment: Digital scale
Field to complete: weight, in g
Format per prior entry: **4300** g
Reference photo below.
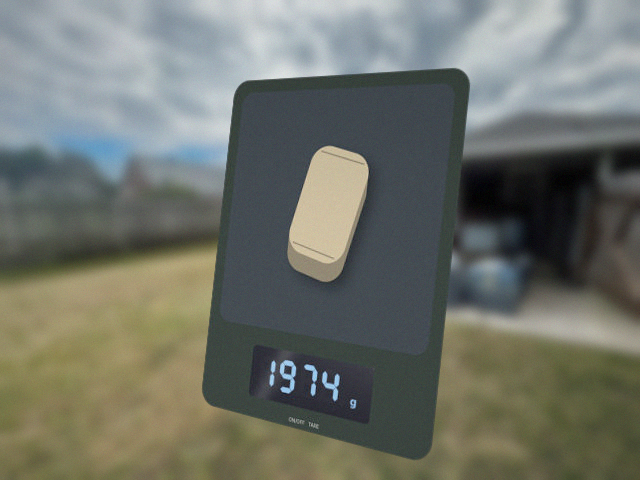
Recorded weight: **1974** g
